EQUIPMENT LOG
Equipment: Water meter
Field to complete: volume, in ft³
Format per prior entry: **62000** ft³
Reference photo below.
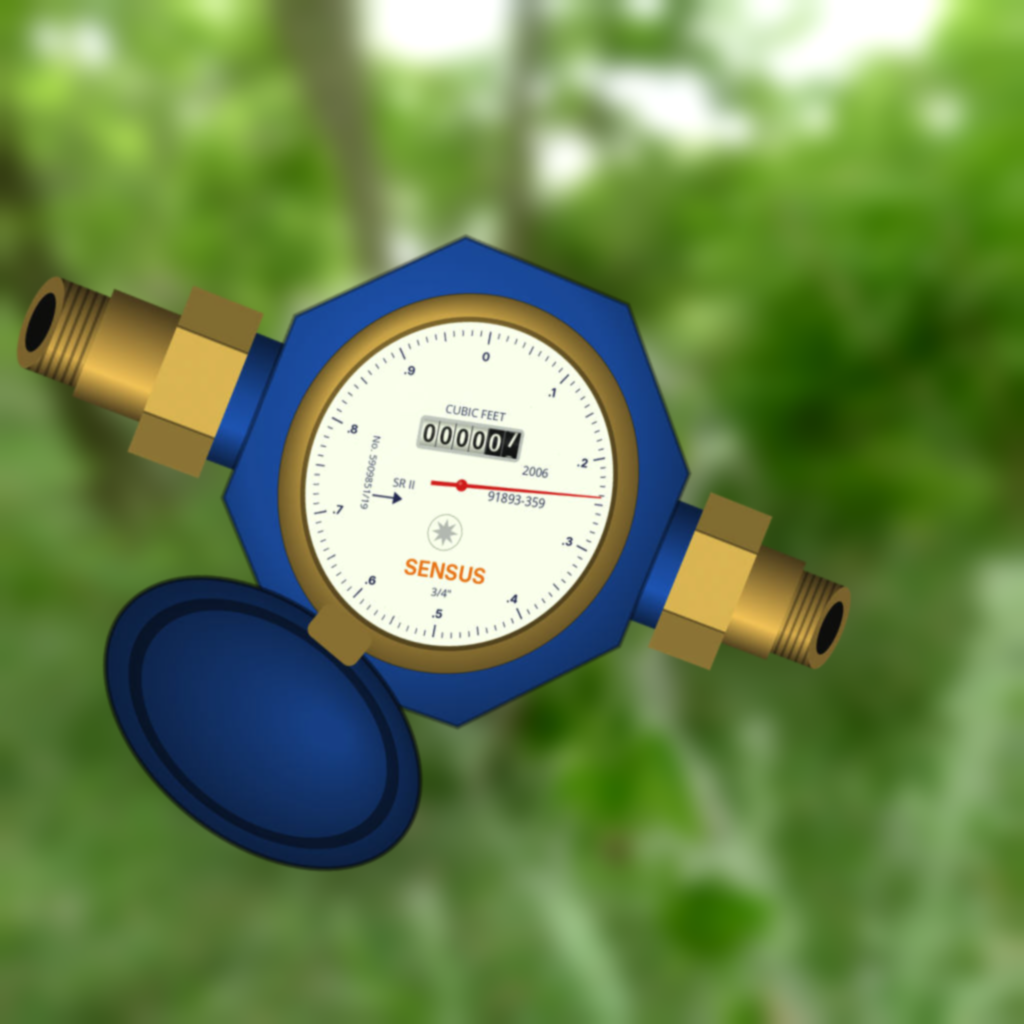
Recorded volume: **7.24** ft³
